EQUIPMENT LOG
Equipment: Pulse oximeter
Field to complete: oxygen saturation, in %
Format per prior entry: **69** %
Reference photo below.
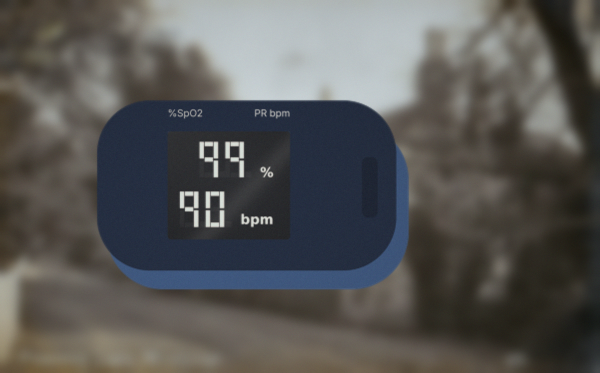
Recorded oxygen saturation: **99** %
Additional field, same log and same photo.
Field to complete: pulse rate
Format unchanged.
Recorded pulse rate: **90** bpm
